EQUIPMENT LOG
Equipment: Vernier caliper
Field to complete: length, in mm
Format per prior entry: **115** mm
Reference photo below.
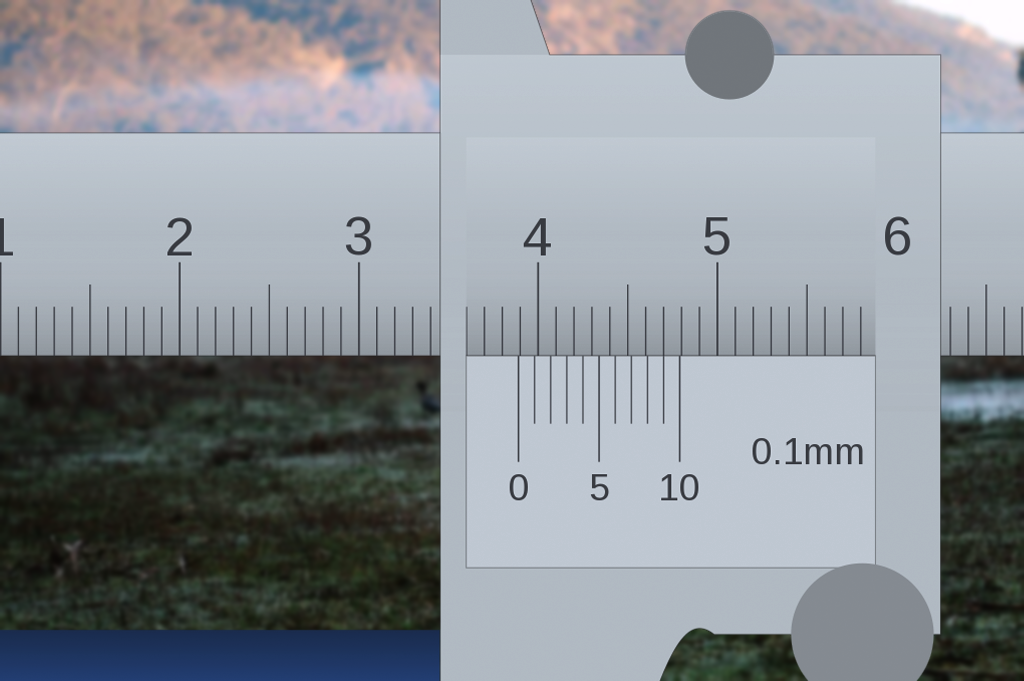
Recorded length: **38.9** mm
